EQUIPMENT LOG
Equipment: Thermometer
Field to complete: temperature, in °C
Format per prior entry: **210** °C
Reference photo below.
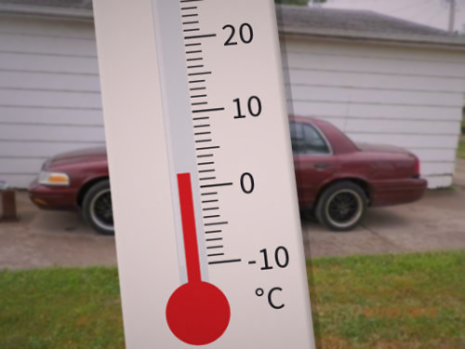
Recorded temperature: **2** °C
